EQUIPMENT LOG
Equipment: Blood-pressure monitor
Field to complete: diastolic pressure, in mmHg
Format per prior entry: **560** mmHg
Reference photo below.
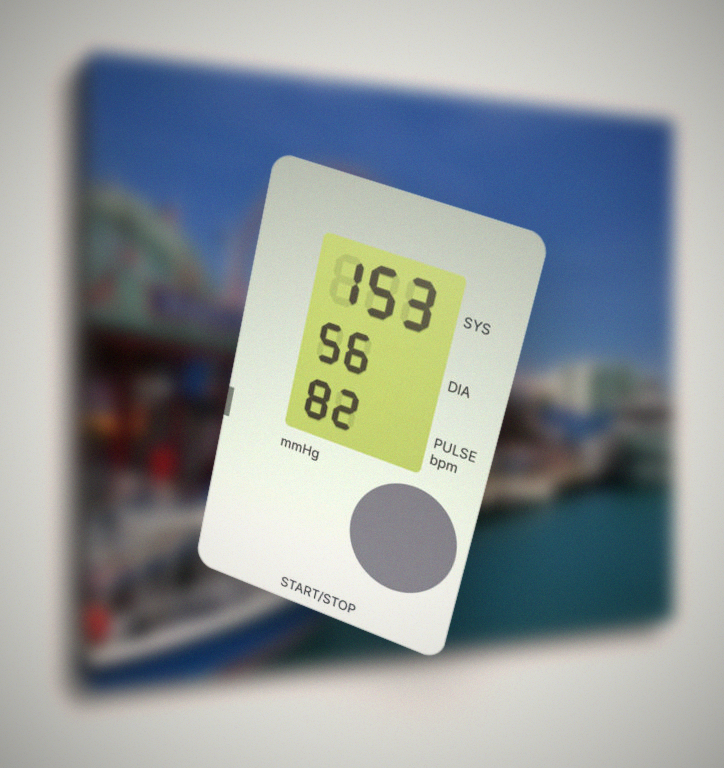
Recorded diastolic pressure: **56** mmHg
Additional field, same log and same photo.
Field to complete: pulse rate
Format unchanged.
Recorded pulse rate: **82** bpm
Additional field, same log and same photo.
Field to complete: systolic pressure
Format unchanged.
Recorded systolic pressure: **153** mmHg
